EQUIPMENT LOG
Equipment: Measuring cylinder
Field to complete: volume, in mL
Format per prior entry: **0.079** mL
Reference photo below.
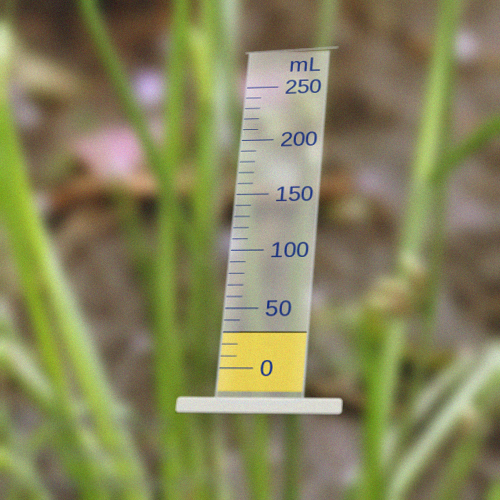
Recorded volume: **30** mL
